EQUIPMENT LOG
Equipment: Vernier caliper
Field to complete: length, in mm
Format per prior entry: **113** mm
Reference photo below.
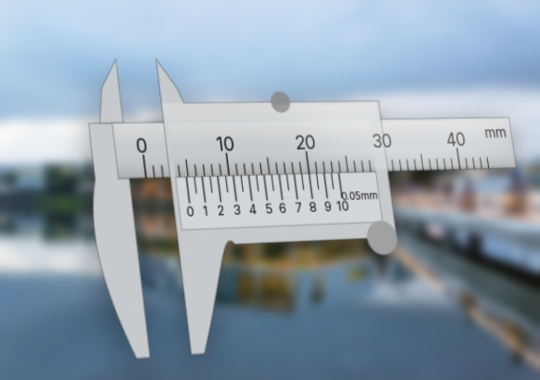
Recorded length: **4.8** mm
